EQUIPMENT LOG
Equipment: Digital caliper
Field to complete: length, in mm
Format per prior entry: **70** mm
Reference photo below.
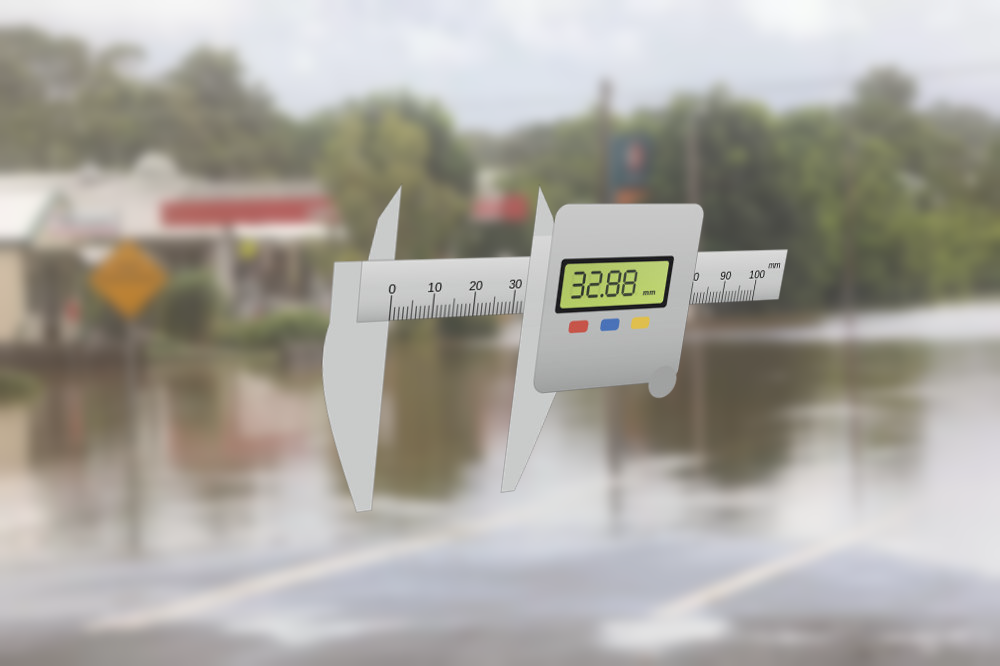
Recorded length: **32.88** mm
